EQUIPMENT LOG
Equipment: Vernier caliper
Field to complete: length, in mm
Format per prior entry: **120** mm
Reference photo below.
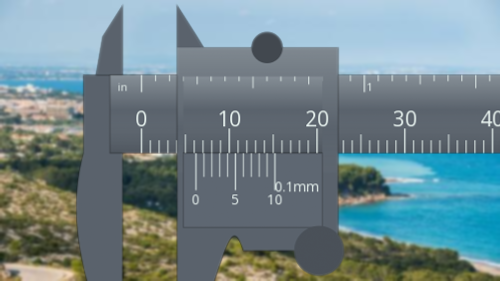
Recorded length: **6.2** mm
